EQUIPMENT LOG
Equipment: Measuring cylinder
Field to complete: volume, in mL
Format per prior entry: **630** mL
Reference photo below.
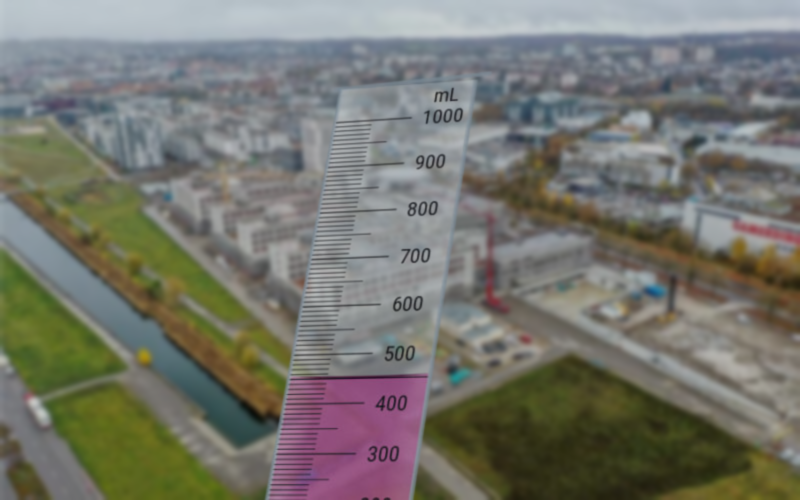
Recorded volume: **450** mL
